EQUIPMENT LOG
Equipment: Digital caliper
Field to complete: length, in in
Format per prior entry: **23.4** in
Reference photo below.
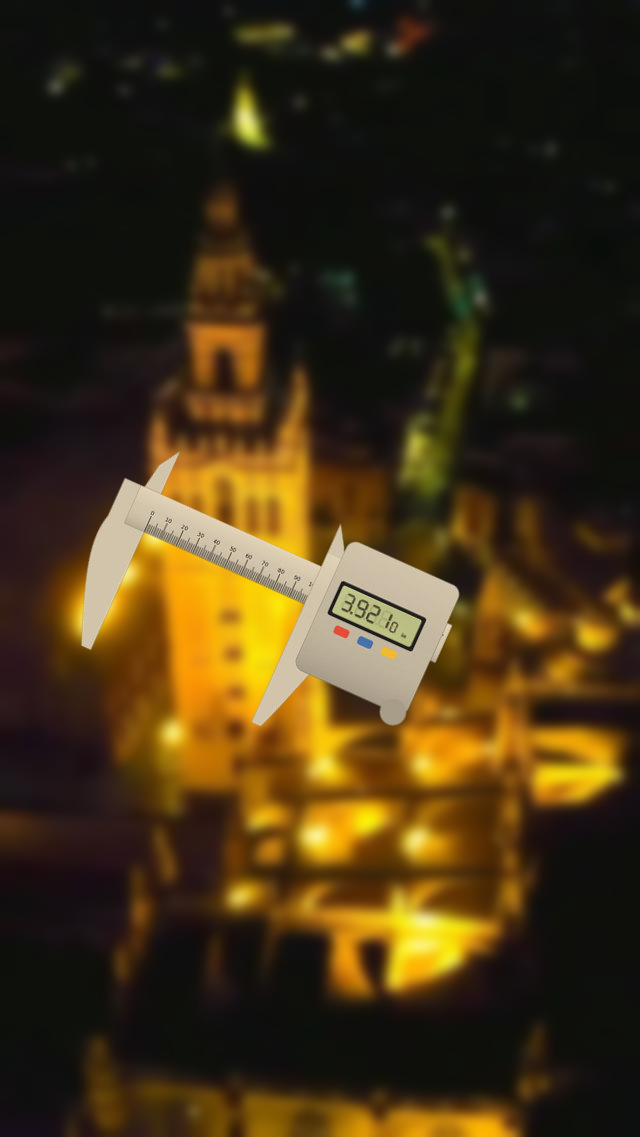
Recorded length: **3.9210** in
